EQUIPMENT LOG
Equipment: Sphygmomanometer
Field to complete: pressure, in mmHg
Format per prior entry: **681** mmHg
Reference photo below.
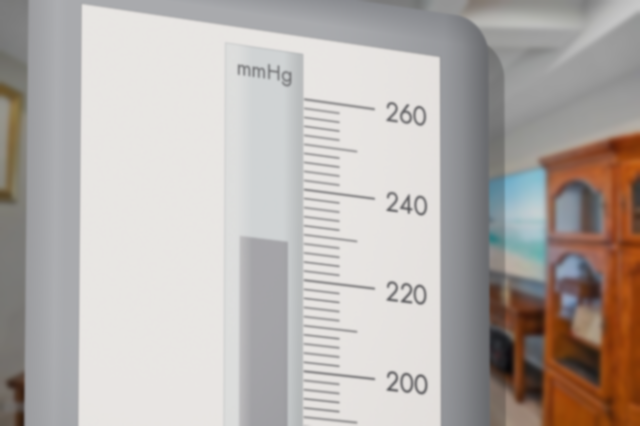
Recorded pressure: **228** mmHg
